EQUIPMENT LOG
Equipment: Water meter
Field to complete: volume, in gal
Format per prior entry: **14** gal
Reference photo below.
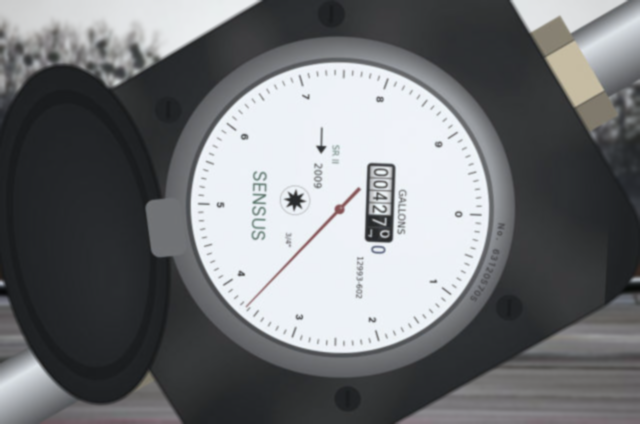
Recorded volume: **42763.6** gal
